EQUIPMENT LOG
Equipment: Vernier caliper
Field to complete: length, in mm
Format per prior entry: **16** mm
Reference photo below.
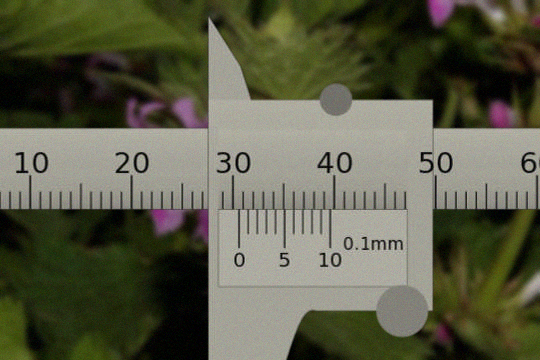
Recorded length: **30.6** mm
